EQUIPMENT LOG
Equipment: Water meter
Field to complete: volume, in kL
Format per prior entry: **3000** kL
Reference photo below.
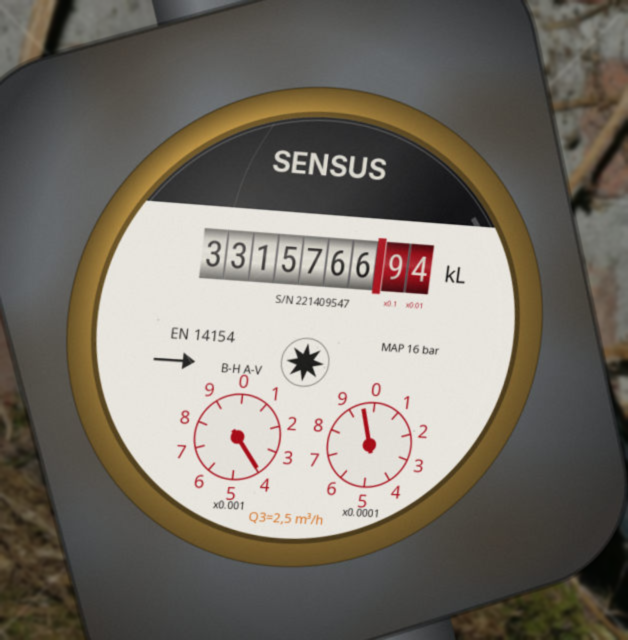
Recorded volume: **3315766.9439** kL
